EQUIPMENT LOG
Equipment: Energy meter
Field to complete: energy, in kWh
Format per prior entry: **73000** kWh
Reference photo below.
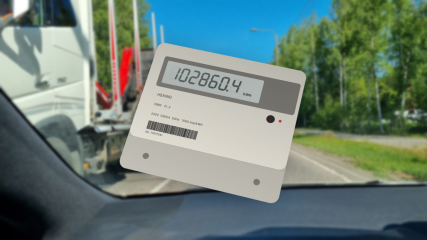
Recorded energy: **102860.4** kWh
